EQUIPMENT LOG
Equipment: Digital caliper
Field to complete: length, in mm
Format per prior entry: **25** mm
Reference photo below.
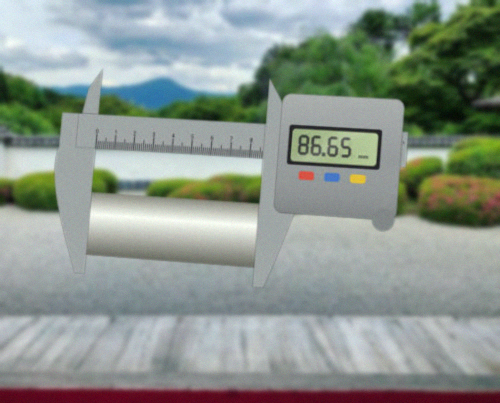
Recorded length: **86.65** mm
